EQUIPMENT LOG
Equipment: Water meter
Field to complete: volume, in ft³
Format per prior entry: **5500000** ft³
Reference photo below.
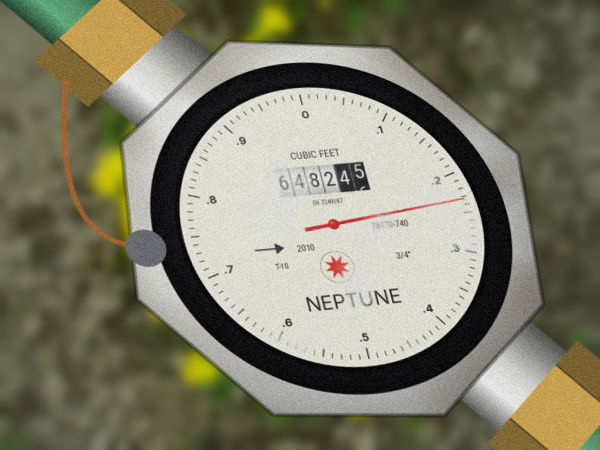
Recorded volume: **648245.23** ft³
